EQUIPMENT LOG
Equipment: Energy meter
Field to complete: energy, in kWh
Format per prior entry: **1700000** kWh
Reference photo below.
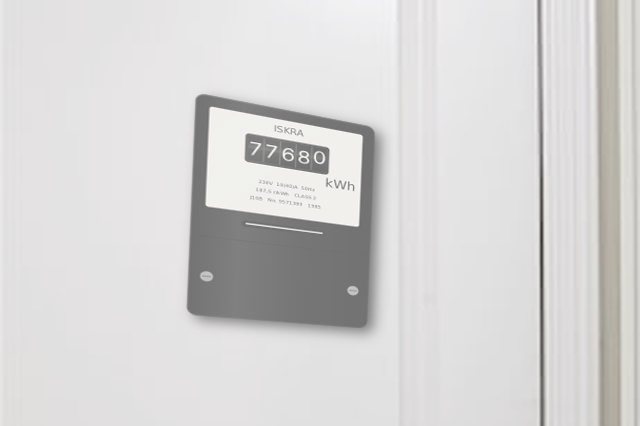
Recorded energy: **77680** kWh
